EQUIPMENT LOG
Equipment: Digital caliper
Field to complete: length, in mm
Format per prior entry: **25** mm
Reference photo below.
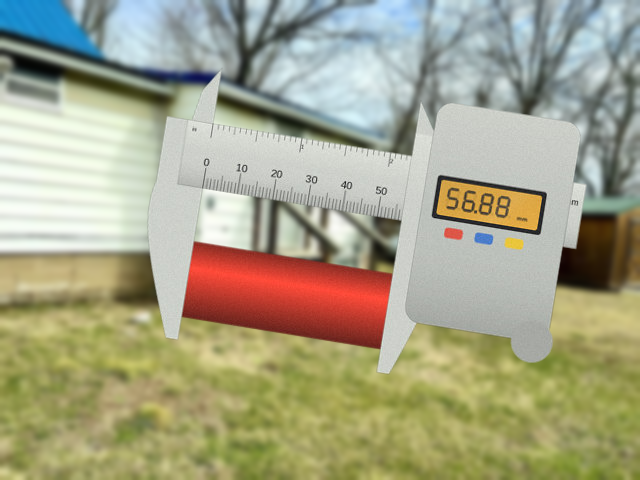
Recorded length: **56.88** mm
